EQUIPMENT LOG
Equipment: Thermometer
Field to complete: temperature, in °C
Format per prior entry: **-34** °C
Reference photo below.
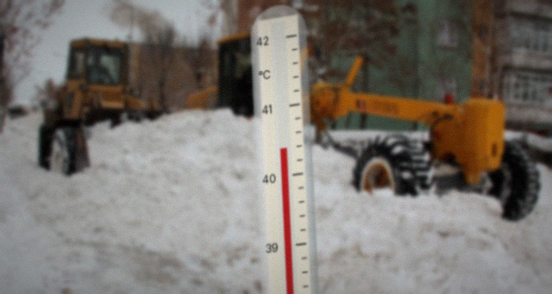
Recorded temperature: **40.4** °C
